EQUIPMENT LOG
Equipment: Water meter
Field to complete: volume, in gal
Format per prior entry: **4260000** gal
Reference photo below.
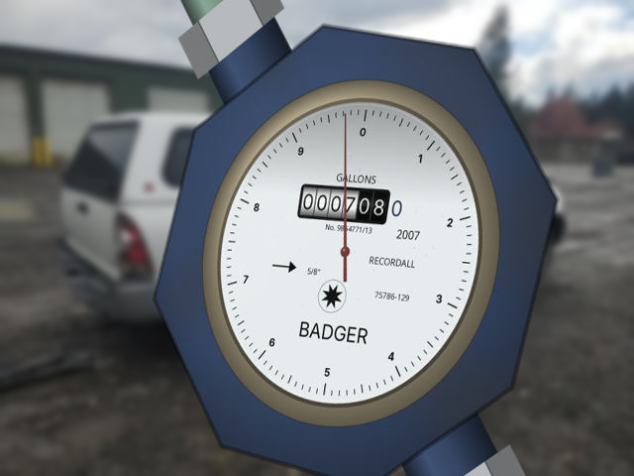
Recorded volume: **7079.7** gal
